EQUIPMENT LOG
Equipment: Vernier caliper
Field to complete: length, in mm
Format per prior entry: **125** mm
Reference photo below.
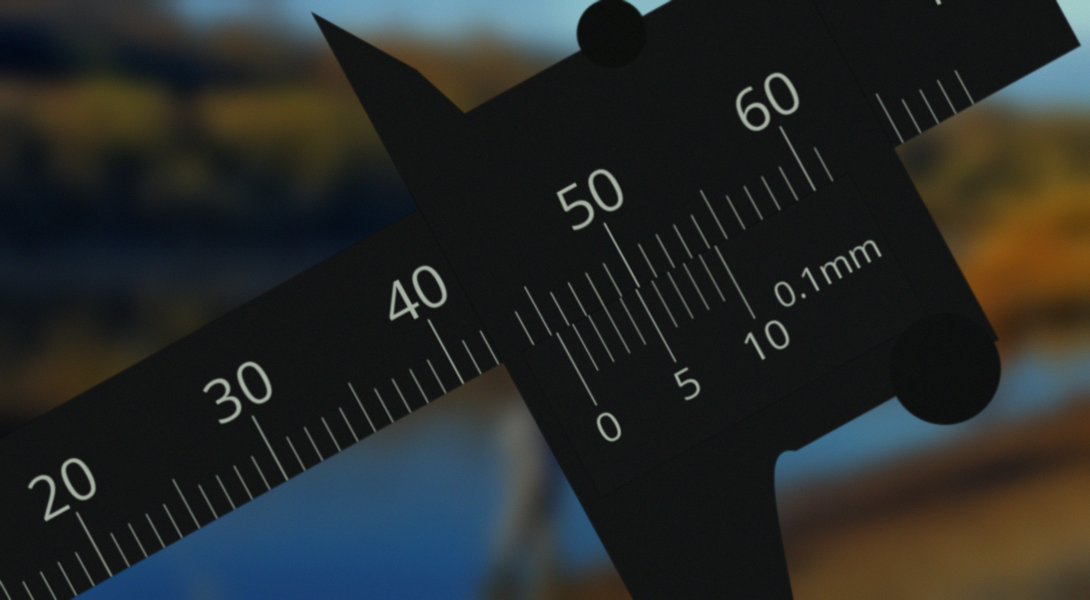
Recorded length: **45.3** mm
